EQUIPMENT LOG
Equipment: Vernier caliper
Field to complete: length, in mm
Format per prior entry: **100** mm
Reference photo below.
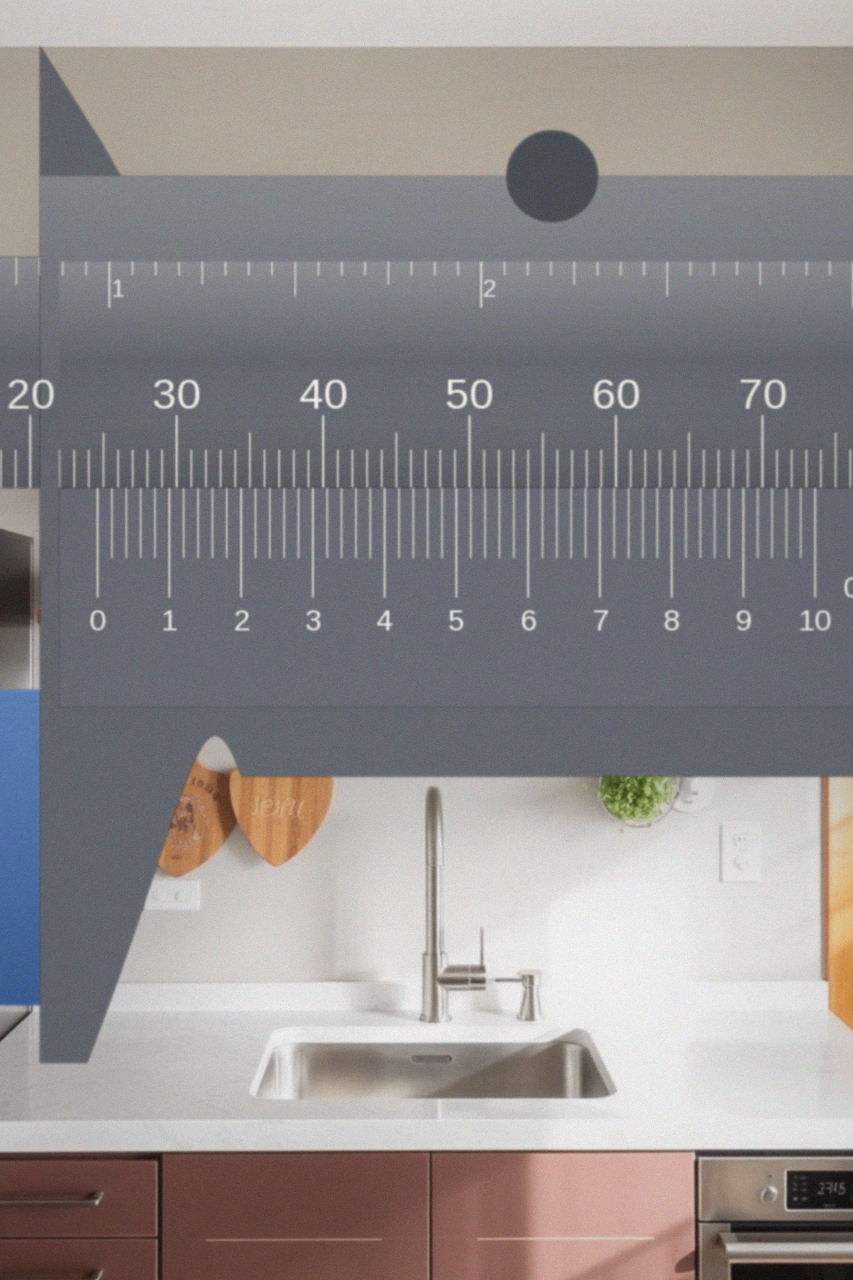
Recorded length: **24.6** mm
